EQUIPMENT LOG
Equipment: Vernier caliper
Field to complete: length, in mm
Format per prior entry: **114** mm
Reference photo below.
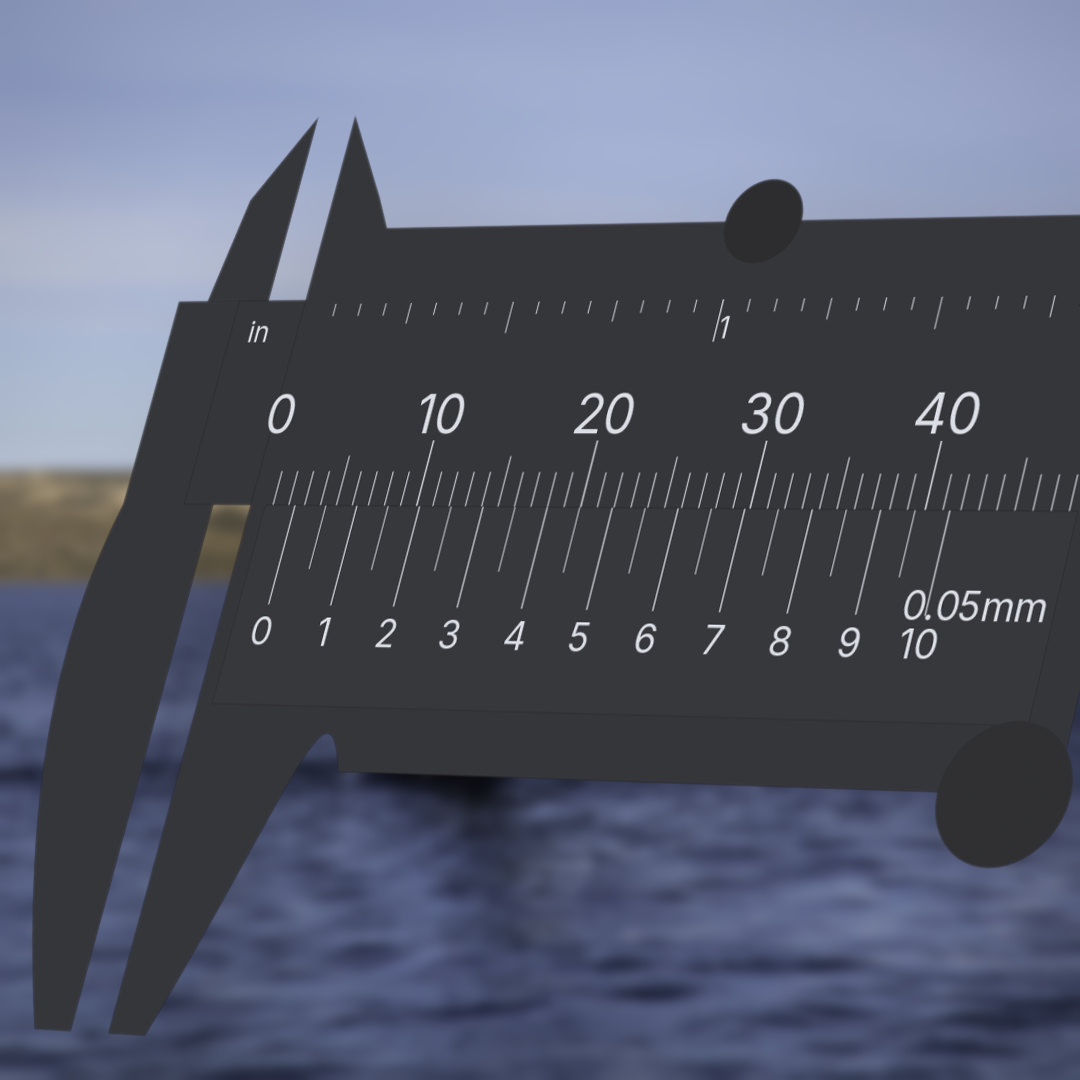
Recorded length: **2.4** mm
